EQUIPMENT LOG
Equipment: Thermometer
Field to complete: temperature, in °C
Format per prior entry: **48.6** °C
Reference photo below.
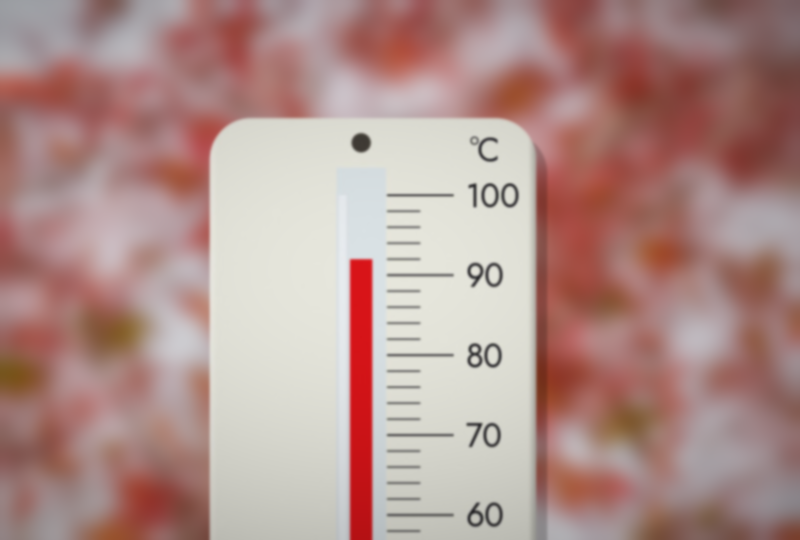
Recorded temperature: **92** °C
